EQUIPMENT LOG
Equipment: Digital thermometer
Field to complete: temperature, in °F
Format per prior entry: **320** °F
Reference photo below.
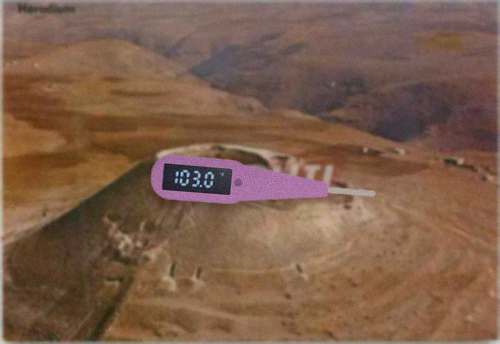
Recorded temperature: **103.0** °F
